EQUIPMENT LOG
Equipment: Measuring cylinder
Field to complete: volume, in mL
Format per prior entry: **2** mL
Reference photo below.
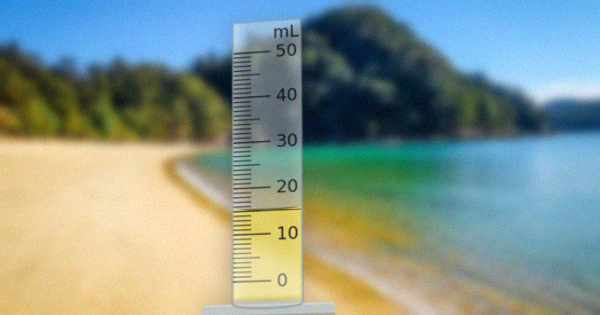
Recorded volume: **15** mL
